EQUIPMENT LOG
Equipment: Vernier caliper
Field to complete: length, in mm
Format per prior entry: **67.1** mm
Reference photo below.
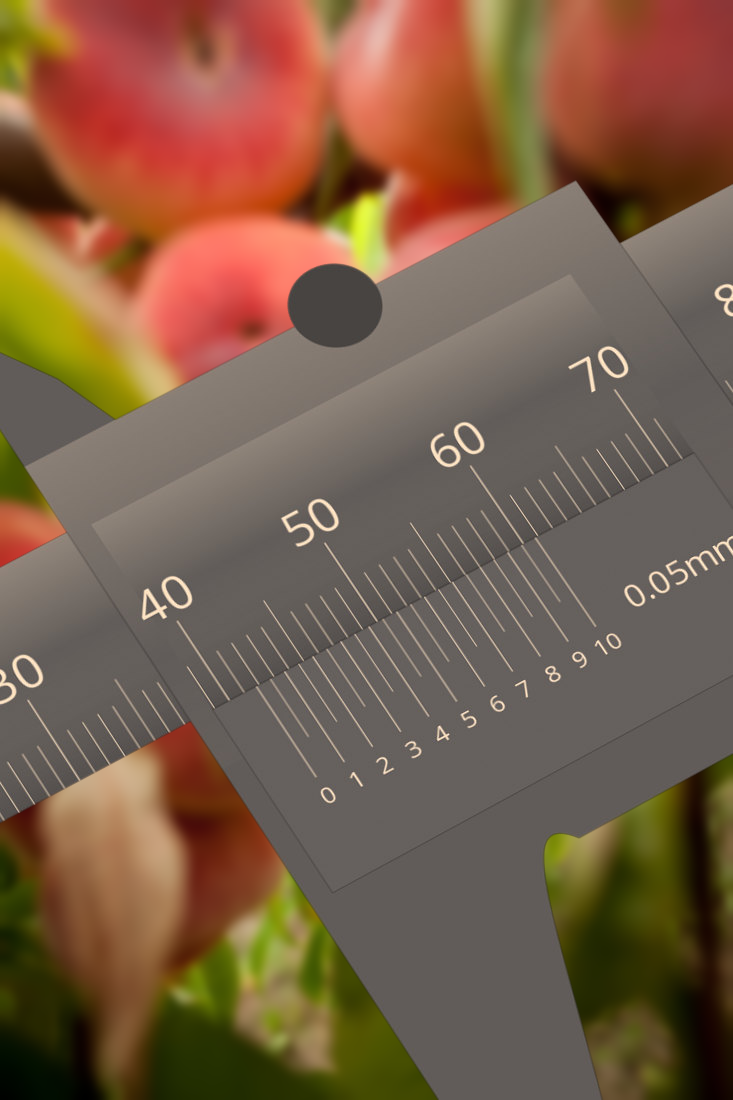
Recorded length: **41.8** mm
